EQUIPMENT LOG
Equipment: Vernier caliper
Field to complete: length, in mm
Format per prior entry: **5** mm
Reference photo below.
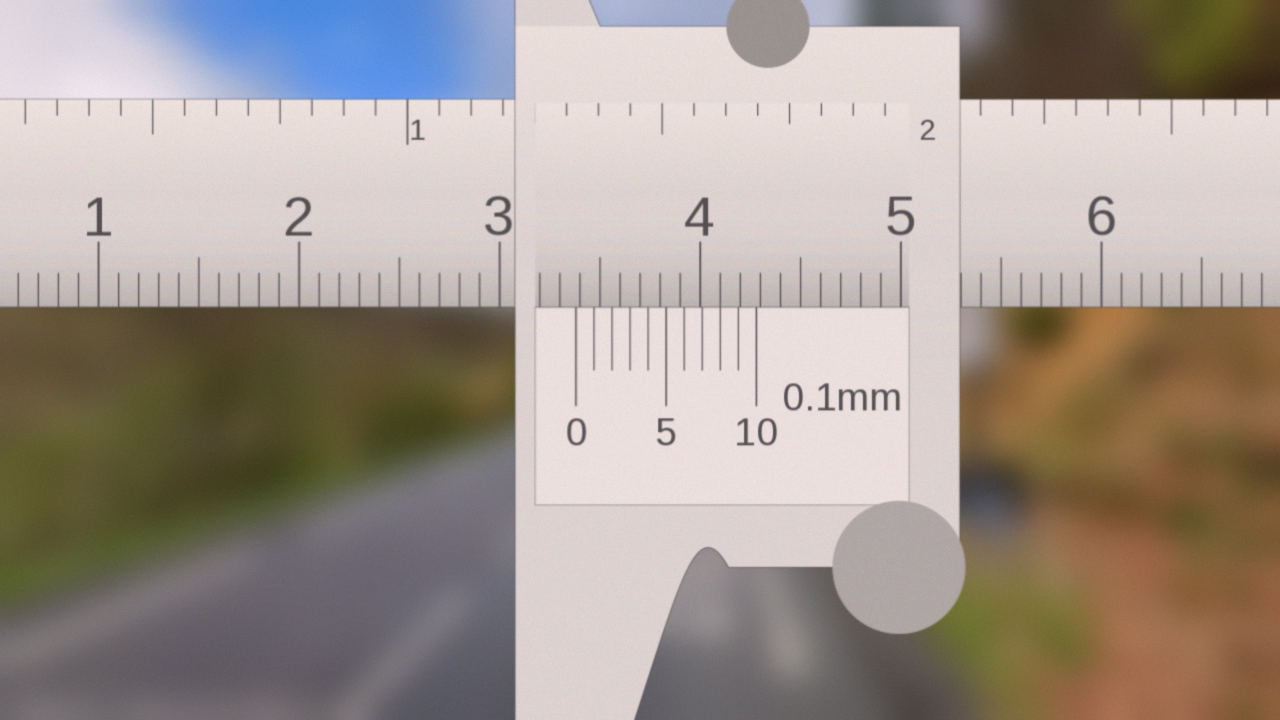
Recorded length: **33.8** mm
